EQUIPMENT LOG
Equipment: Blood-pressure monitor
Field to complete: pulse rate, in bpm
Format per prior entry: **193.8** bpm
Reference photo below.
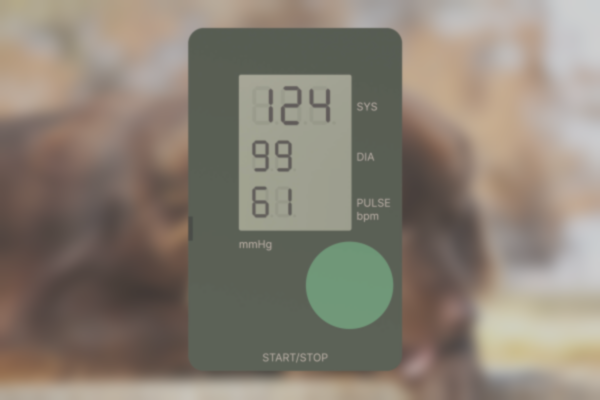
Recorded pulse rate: **61** bpm
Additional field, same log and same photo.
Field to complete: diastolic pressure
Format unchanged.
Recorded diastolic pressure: **99** mmHg
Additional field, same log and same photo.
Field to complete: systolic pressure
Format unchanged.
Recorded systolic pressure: **124** mmHg
